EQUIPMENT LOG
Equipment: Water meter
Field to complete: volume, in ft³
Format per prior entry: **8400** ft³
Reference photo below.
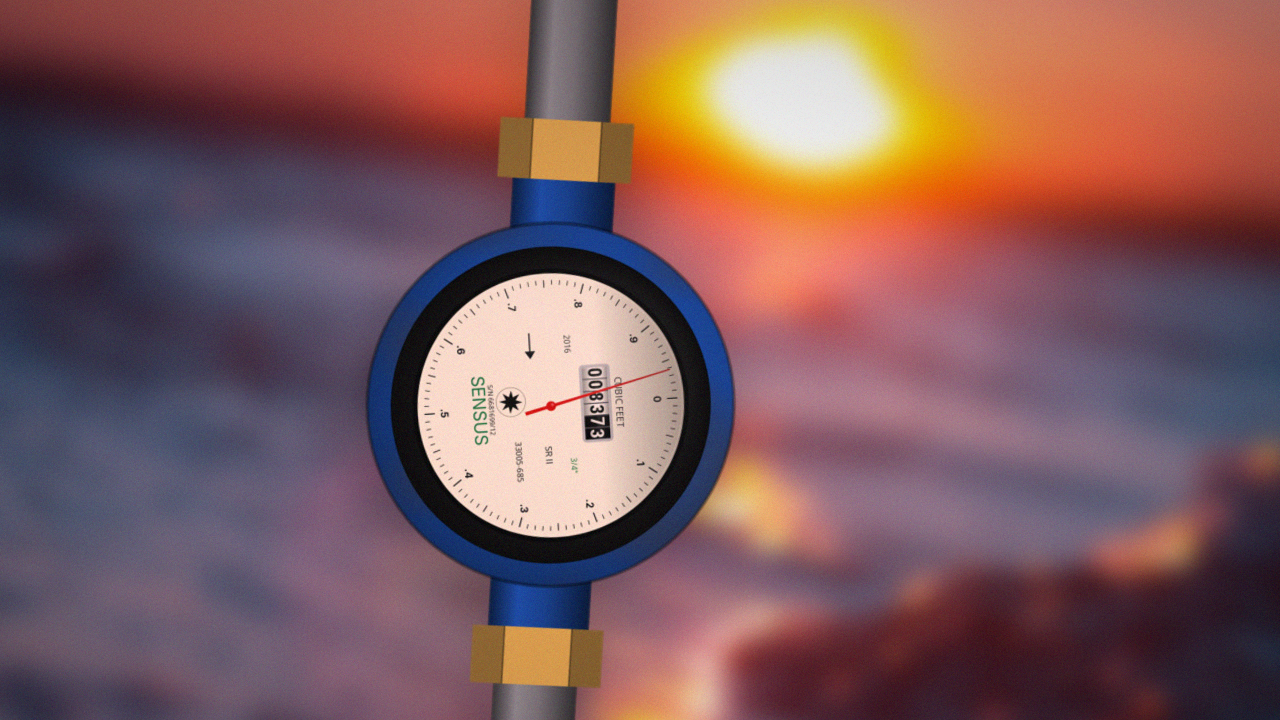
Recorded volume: **8372.96** ft³
